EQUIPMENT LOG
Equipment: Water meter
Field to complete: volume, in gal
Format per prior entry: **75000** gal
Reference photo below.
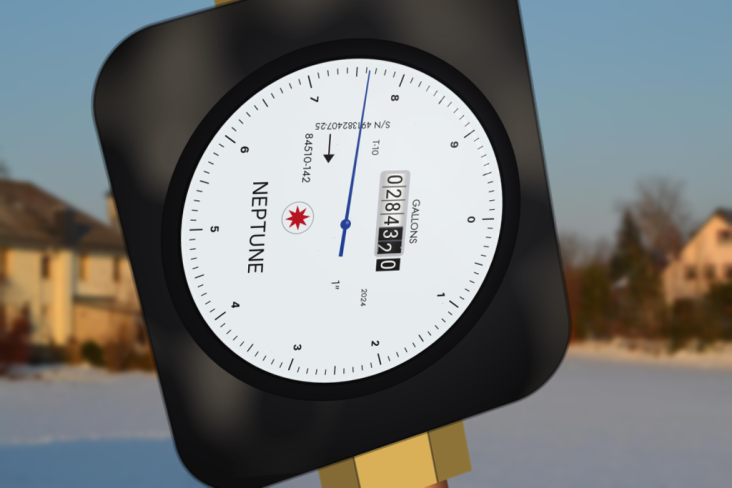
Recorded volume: **284317.6** gal
